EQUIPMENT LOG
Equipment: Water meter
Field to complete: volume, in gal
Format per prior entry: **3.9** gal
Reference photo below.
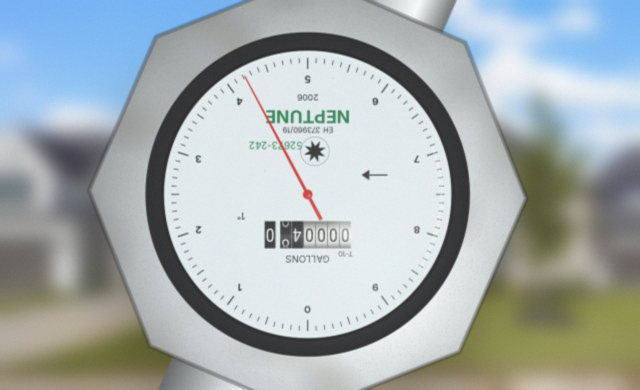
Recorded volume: **484.2** gal
